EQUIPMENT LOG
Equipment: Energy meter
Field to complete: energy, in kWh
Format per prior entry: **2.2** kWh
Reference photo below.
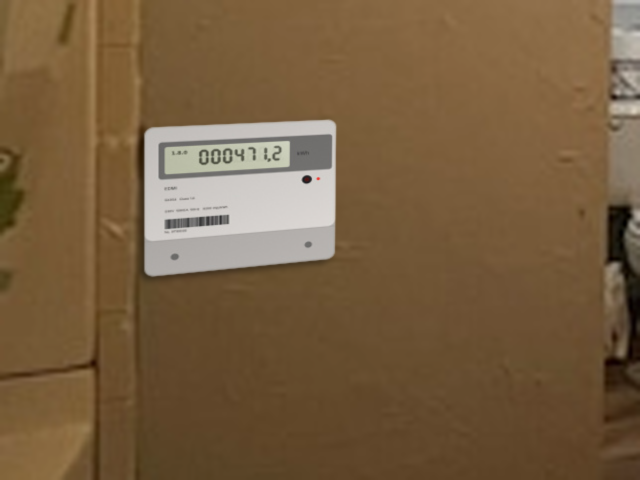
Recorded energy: **471.2** kWh
